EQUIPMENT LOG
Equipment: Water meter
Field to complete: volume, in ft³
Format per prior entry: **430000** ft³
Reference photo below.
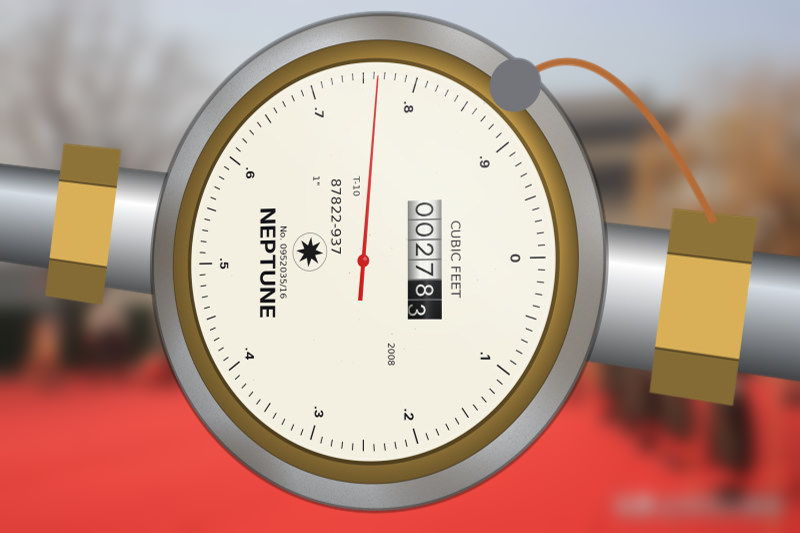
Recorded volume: **2782.76** ft³
